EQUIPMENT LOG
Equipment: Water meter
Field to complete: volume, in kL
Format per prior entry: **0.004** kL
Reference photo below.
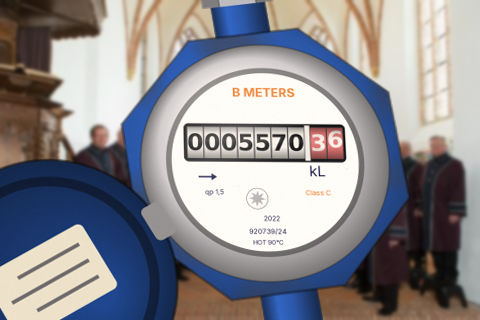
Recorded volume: **5570.36** kL
